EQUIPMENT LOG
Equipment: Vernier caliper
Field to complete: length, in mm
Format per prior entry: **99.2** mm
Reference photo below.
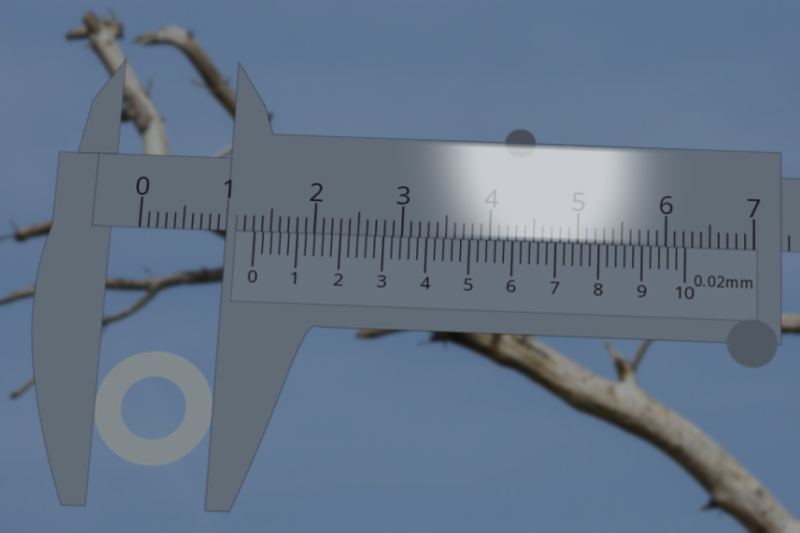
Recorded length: **13.2** mm
